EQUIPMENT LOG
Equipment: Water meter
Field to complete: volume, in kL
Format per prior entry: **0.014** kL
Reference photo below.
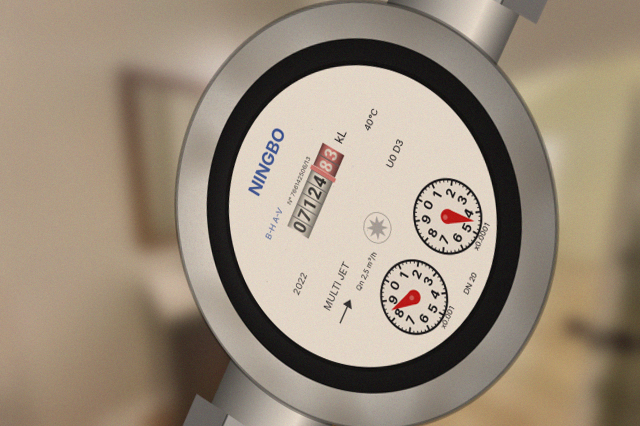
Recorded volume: **7124.8384** kL
